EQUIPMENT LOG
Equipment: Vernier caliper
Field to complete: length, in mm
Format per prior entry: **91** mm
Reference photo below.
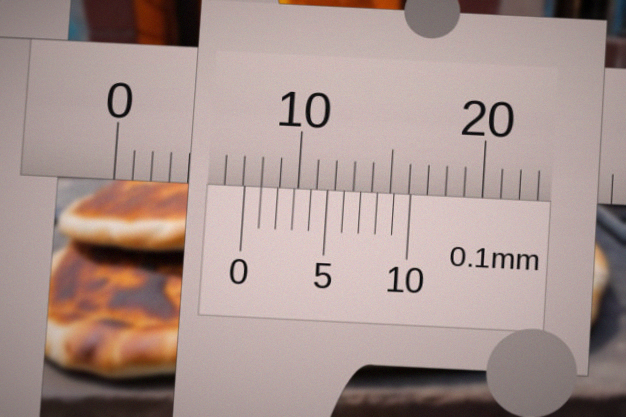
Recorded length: **7.1** mm
